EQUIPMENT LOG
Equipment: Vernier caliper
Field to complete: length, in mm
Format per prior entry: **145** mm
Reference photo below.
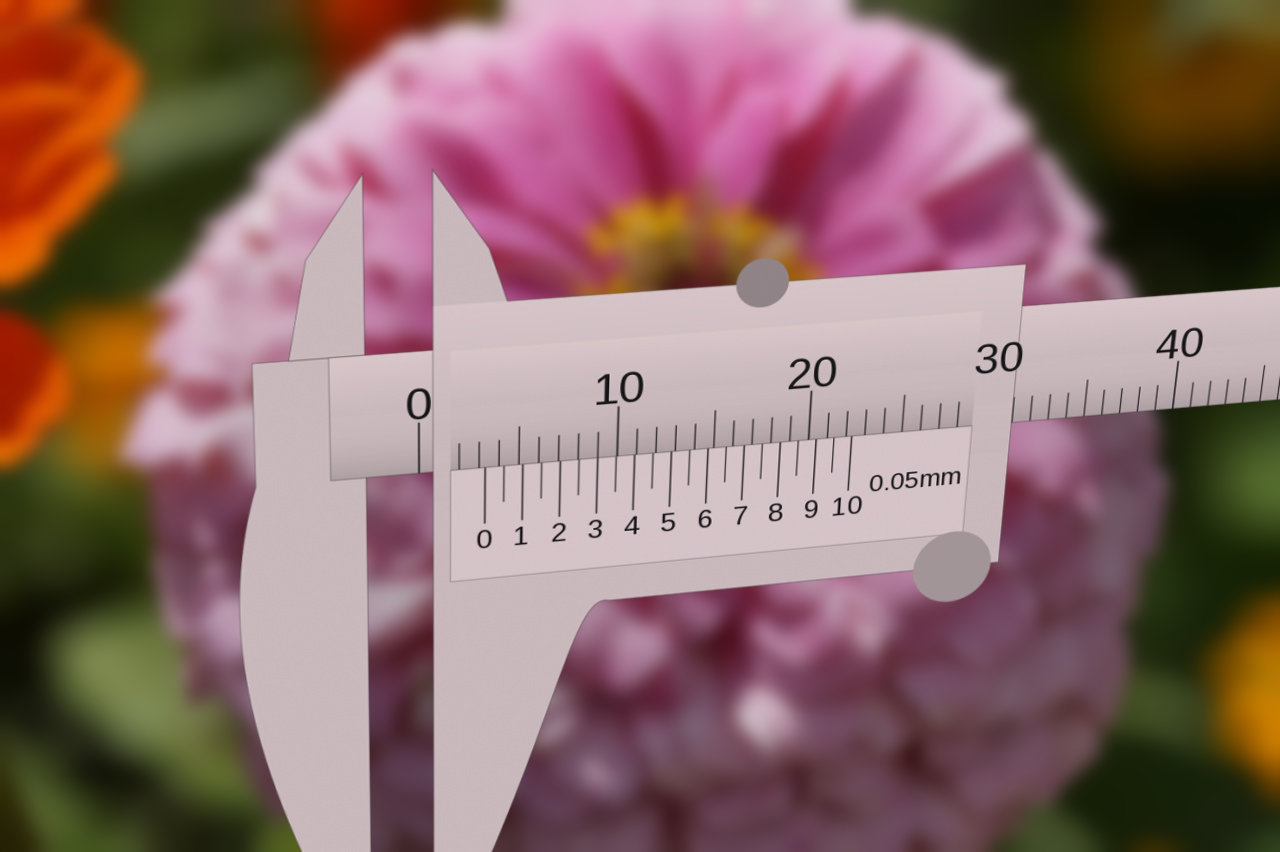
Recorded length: **3.3** mm
